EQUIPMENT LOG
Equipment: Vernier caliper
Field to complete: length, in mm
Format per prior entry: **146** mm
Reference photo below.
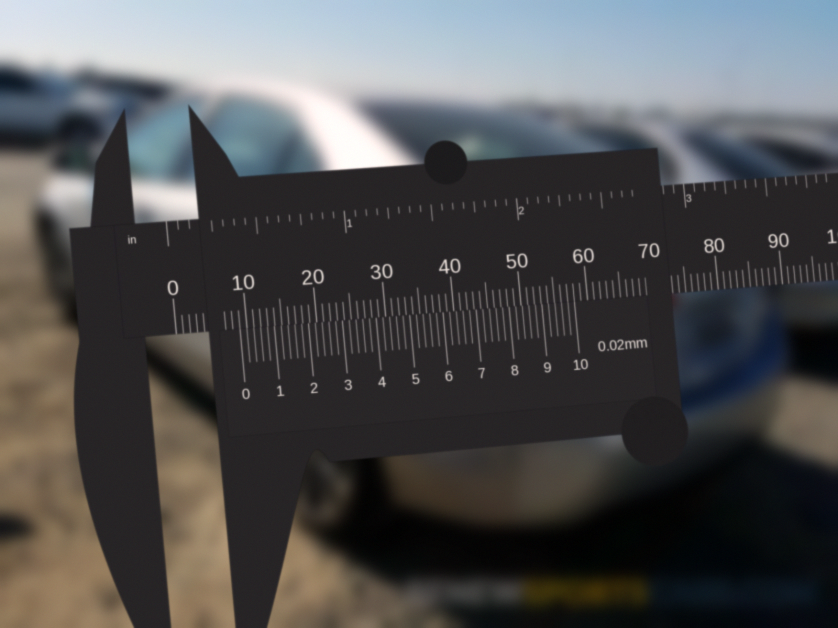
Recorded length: **9.0** mm
